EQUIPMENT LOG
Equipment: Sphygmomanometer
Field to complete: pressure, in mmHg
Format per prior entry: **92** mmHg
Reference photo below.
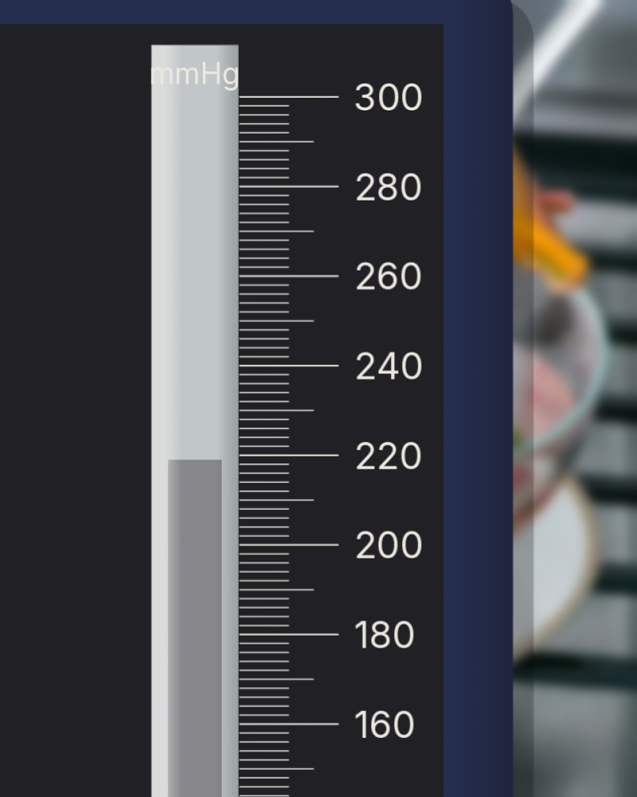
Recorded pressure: **219** mmHg
